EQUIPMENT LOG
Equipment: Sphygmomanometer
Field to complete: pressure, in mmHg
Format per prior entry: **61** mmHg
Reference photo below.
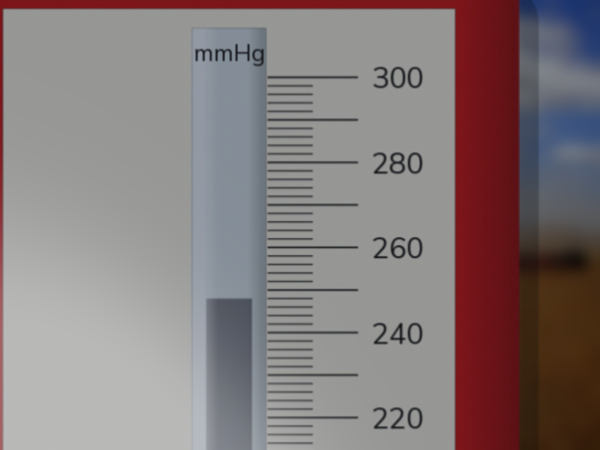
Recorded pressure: **248** mmHg
